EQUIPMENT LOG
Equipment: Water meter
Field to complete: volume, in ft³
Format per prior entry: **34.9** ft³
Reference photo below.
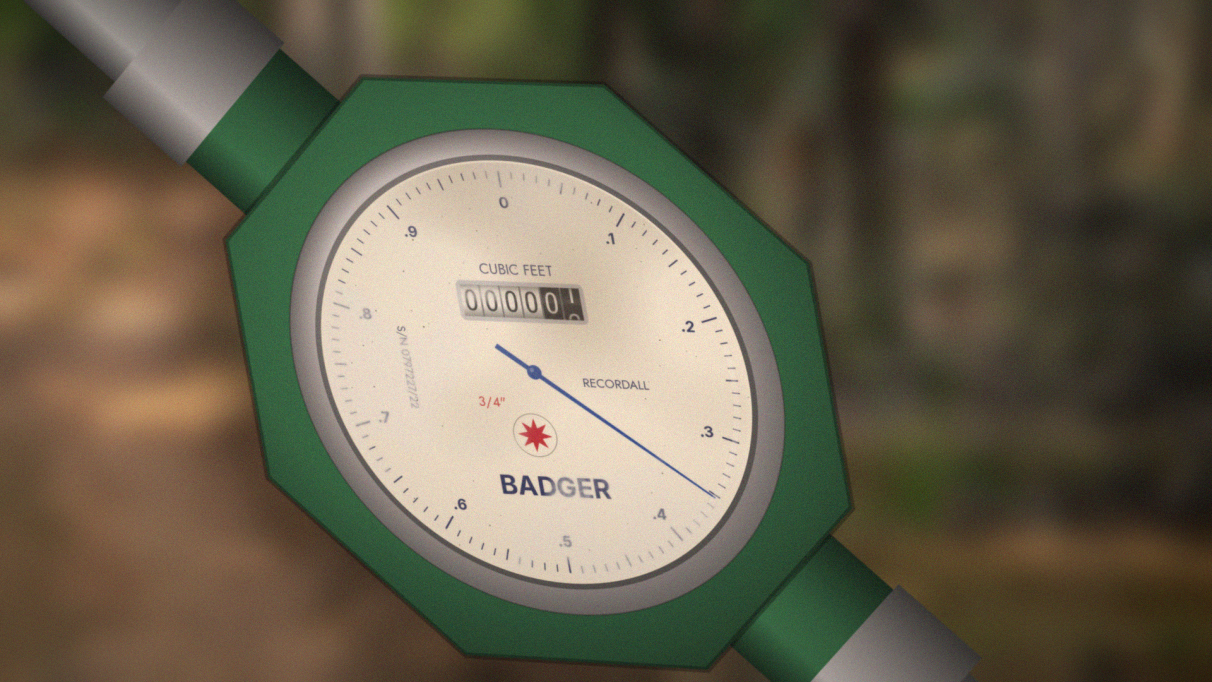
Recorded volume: **1.35** ft³
